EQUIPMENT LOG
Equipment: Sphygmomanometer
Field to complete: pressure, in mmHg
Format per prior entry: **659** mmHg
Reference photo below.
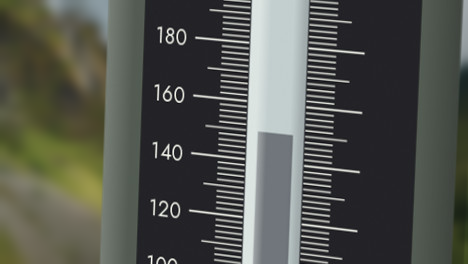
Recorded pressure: **150** mmHg
